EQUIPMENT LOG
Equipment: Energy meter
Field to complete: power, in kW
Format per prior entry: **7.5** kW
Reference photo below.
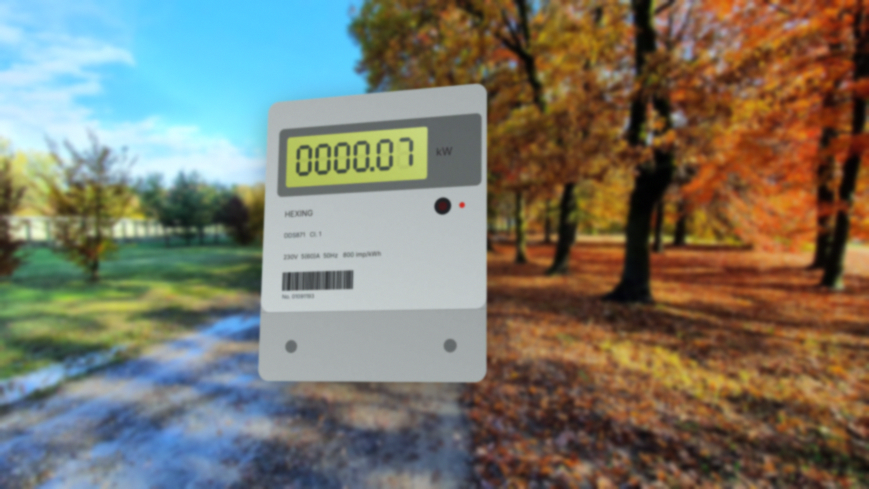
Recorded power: **0.07** kW
